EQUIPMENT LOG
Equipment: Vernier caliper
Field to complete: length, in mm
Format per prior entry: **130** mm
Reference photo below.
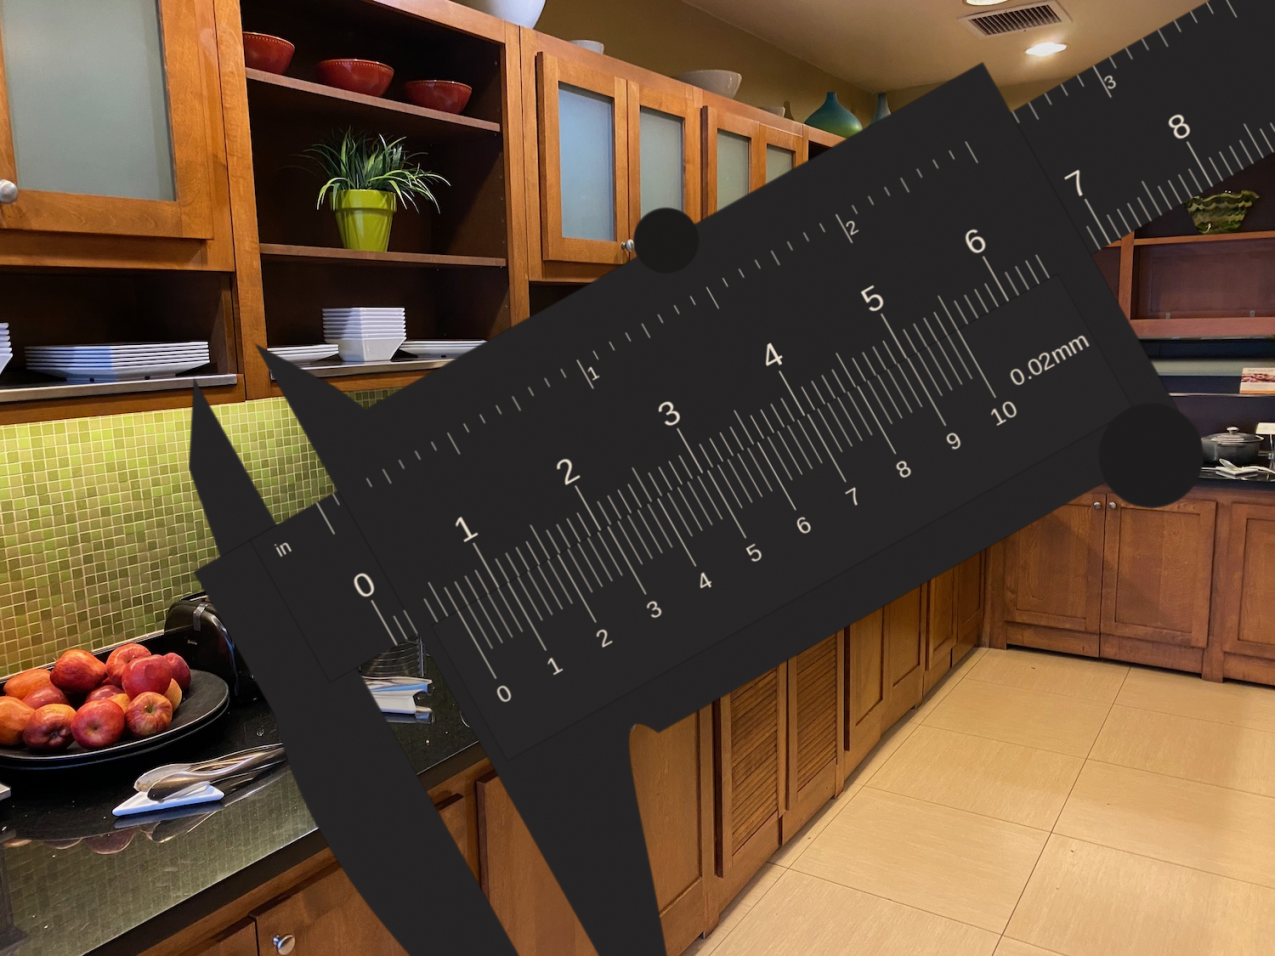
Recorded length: **6.0** mm
